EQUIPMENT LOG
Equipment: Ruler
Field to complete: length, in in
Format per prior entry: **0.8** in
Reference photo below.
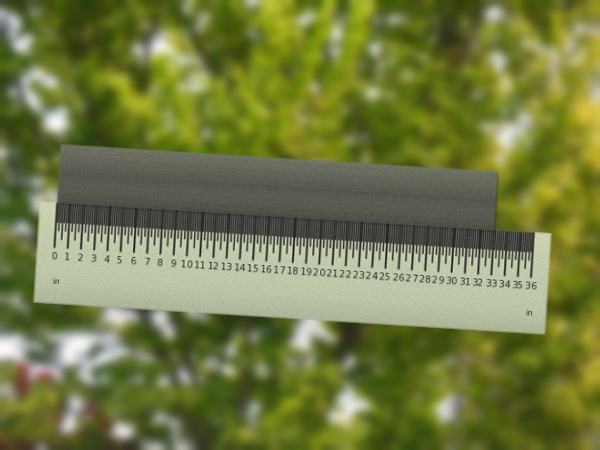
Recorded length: **33** in
